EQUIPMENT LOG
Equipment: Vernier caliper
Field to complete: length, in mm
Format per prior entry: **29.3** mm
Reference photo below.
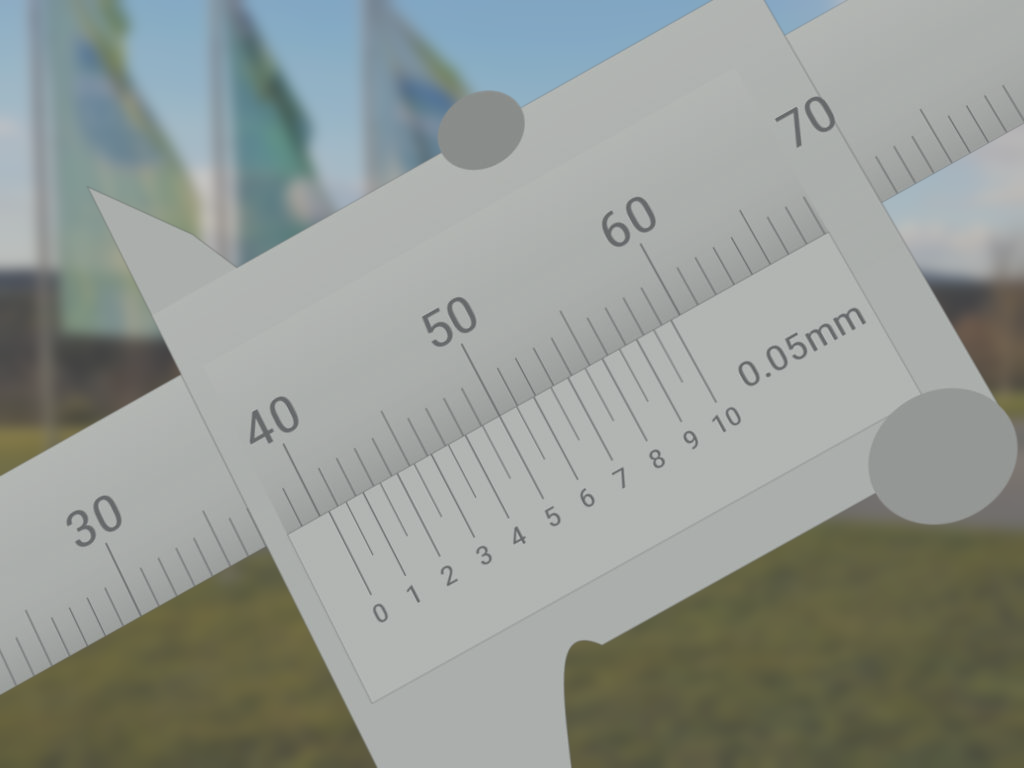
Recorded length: **40.5** mm
